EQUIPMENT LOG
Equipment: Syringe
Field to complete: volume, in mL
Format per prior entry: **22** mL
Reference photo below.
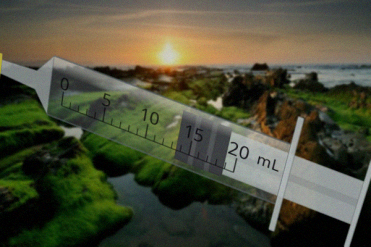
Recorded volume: **13.5** mL
